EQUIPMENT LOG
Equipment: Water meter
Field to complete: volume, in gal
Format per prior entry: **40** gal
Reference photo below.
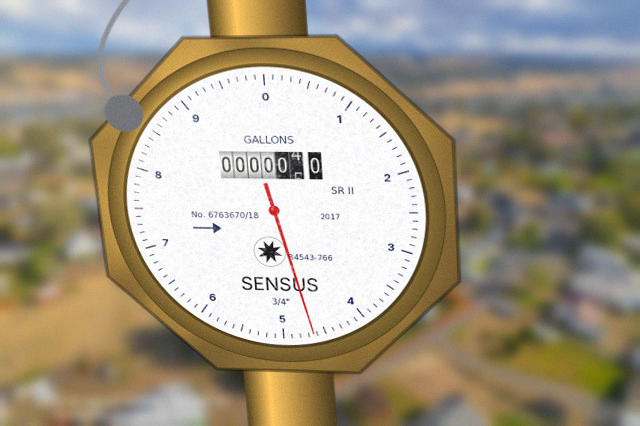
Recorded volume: **44.6** gal
